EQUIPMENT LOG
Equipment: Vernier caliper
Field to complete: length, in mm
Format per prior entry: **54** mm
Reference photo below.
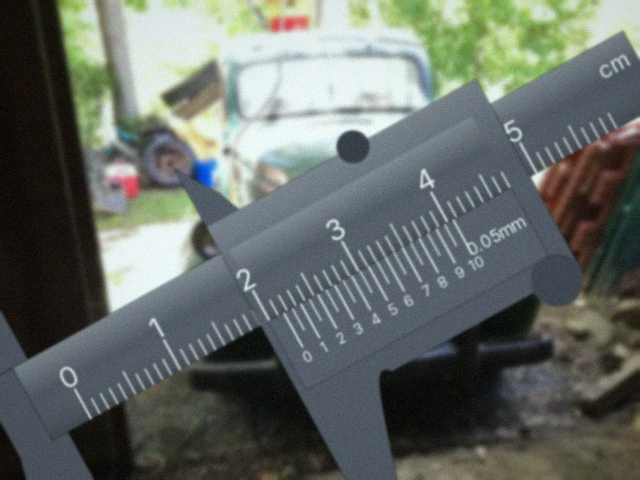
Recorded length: **21.6** mm
